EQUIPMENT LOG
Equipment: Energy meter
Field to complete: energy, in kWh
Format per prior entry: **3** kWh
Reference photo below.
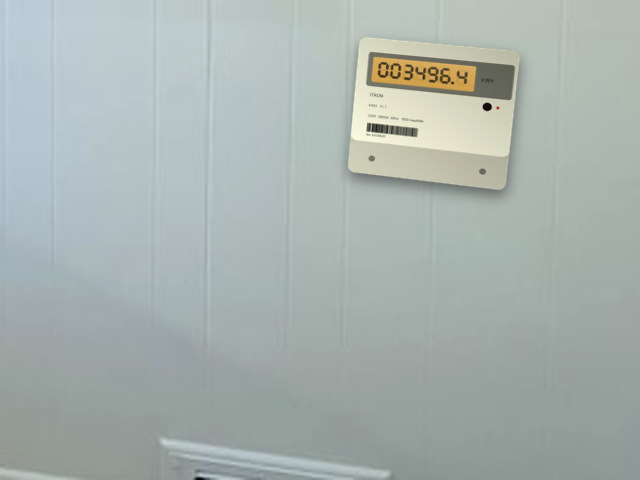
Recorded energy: **3496.4** kWh
